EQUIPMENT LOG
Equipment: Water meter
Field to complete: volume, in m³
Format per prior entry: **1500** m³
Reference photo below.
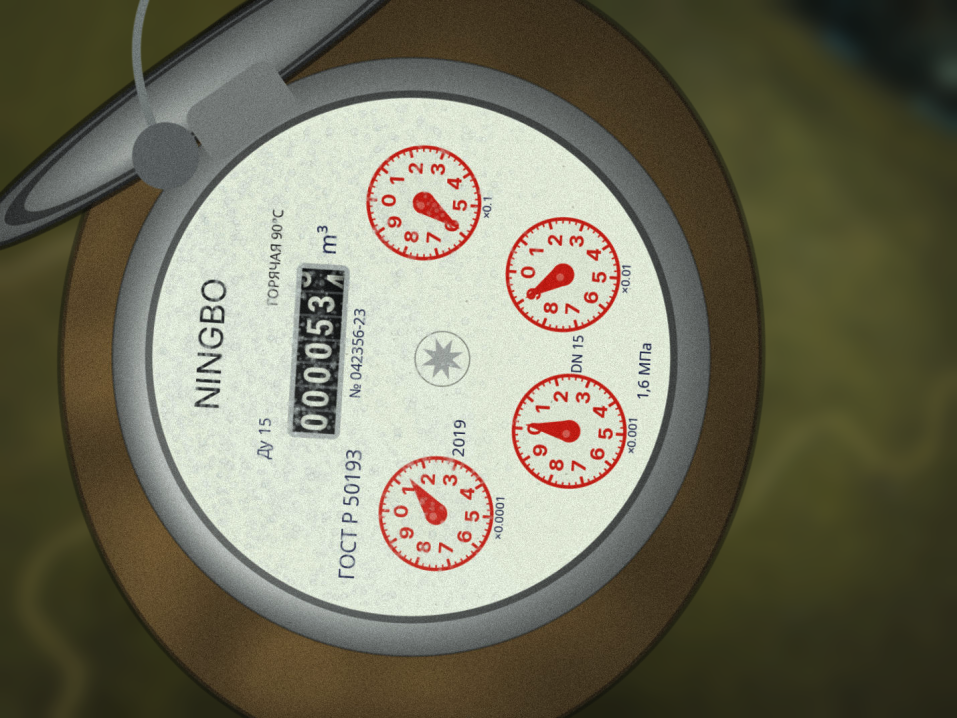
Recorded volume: **533.5901** m³
